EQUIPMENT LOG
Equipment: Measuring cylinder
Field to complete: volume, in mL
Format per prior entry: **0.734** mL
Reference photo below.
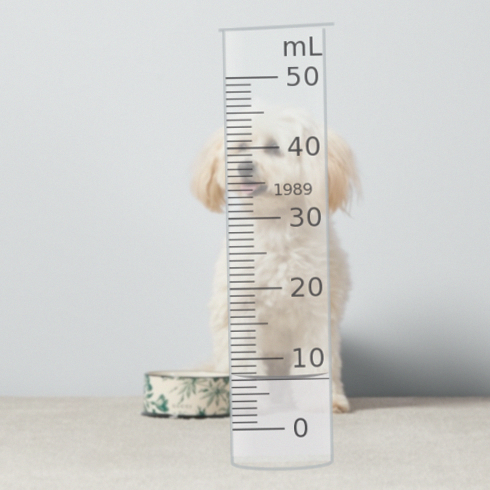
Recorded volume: **7** mL
